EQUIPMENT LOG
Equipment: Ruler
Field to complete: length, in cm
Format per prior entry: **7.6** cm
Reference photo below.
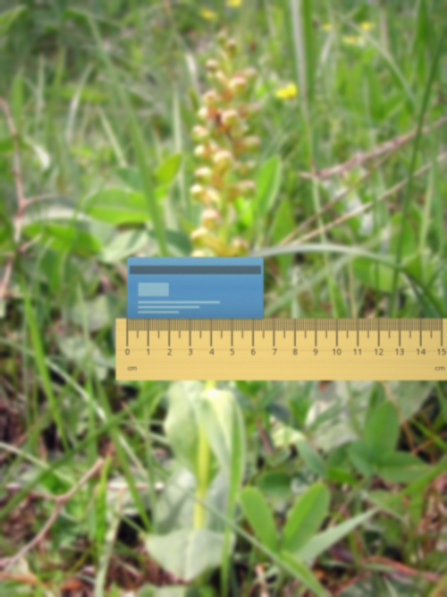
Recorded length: **6.5** cm
